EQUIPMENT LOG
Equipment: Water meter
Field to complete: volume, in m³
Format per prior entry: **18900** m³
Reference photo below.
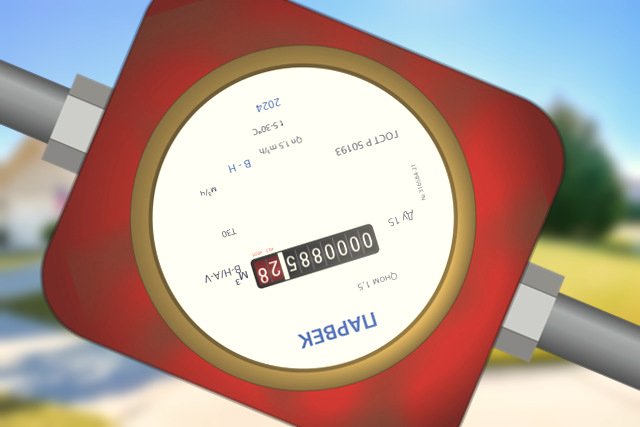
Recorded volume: **885.28** m³
